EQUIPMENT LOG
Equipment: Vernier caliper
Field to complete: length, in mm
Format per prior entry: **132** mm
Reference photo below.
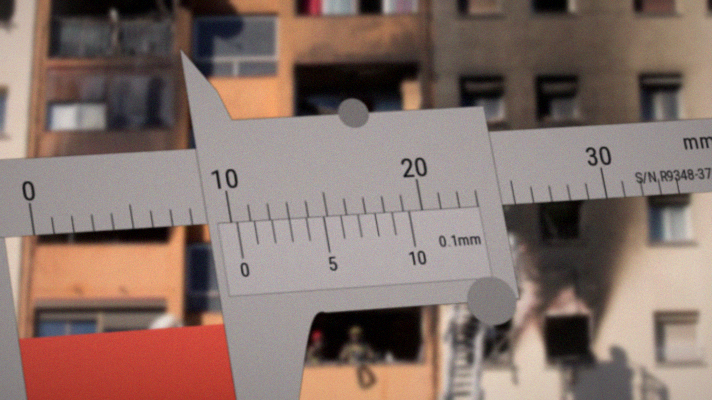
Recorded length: **10.3** mm
